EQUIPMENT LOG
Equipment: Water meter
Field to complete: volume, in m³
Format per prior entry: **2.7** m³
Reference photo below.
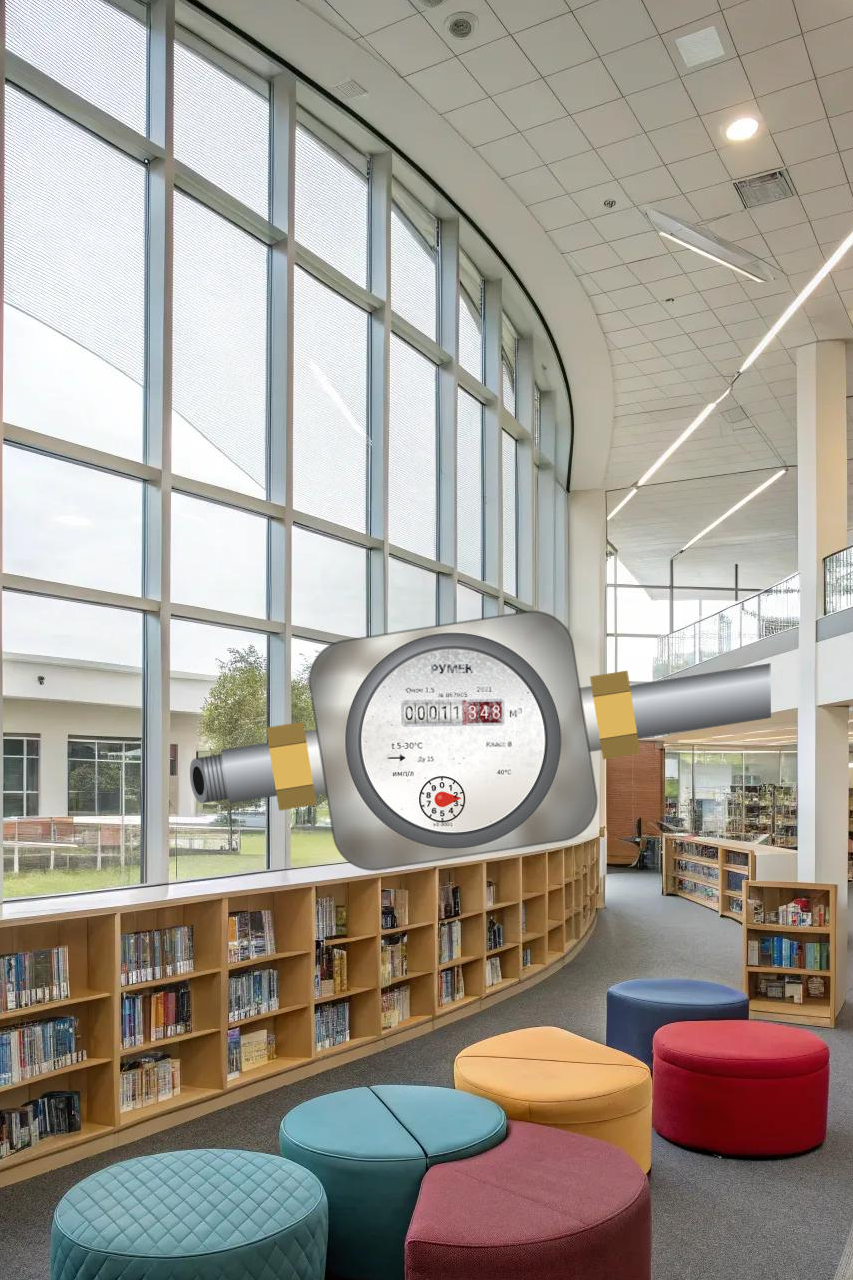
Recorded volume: **11.3482** m³
